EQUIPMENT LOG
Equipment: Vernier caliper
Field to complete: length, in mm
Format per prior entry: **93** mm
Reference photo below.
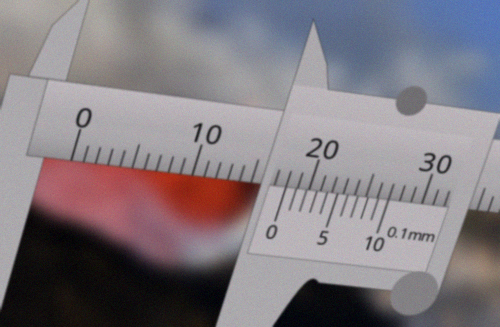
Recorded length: **18.0** mm
